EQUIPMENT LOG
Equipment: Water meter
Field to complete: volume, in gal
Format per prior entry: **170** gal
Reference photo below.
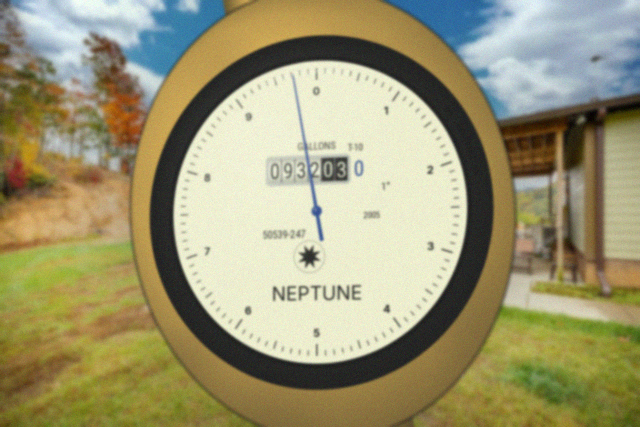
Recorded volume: **932029.7** gal
